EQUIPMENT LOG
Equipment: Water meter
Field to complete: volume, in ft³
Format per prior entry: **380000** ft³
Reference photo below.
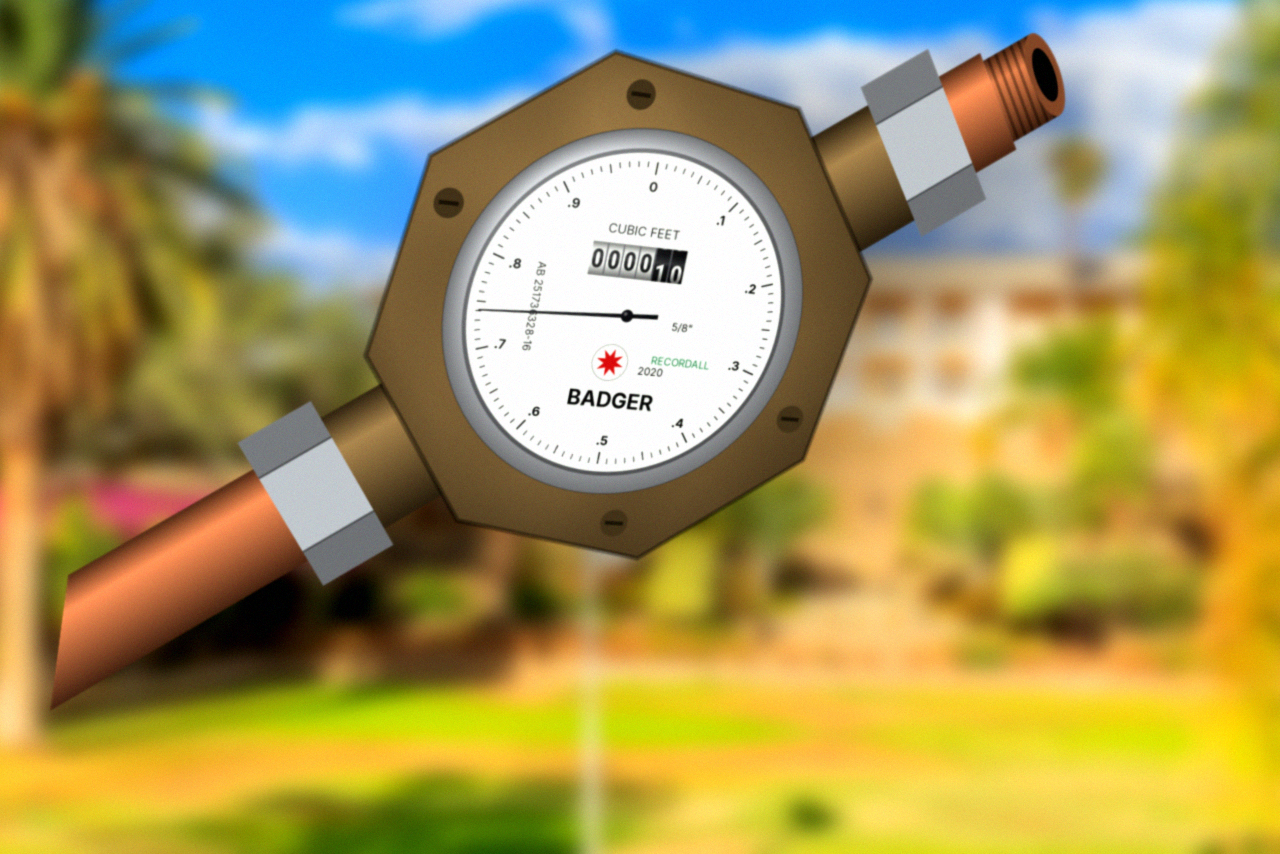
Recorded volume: **9.74** ft³
